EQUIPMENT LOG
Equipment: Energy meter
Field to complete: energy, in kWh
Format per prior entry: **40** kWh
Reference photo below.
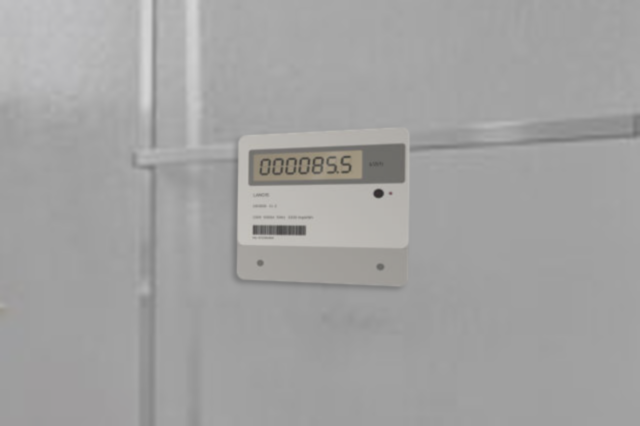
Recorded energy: **85.5** kWh
